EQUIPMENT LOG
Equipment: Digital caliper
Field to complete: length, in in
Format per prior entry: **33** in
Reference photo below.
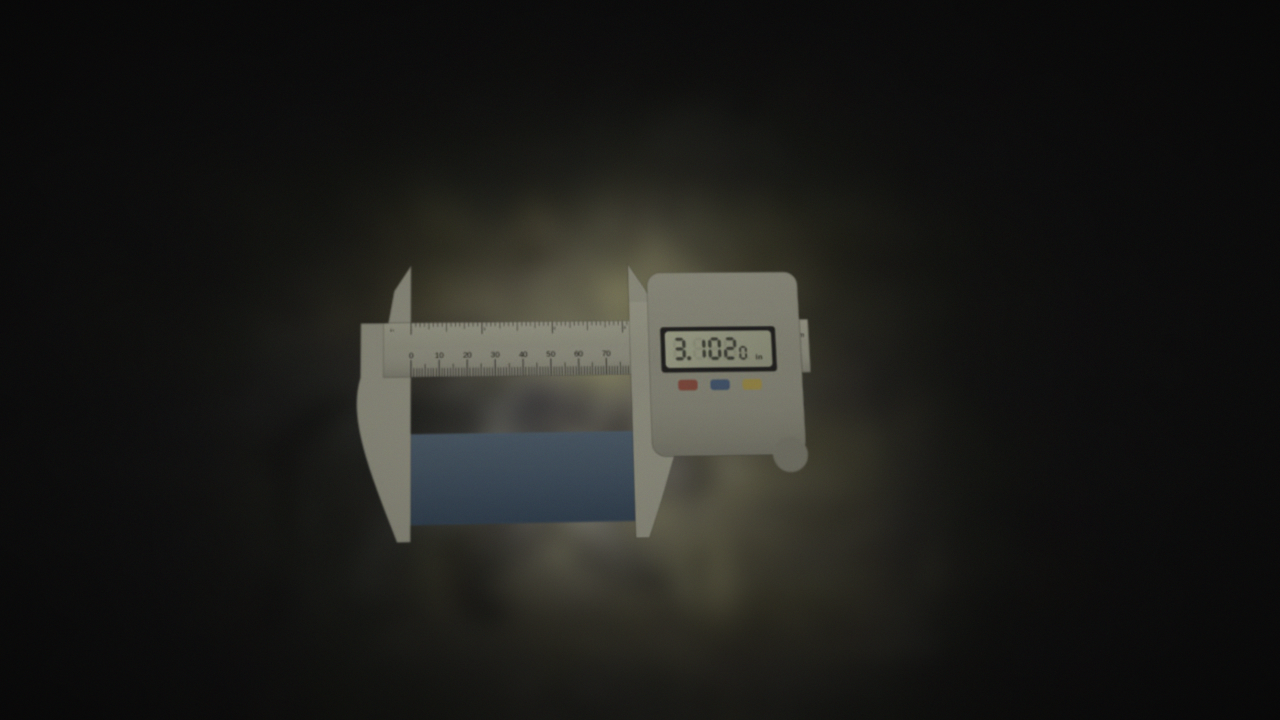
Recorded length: **3.1020** in
